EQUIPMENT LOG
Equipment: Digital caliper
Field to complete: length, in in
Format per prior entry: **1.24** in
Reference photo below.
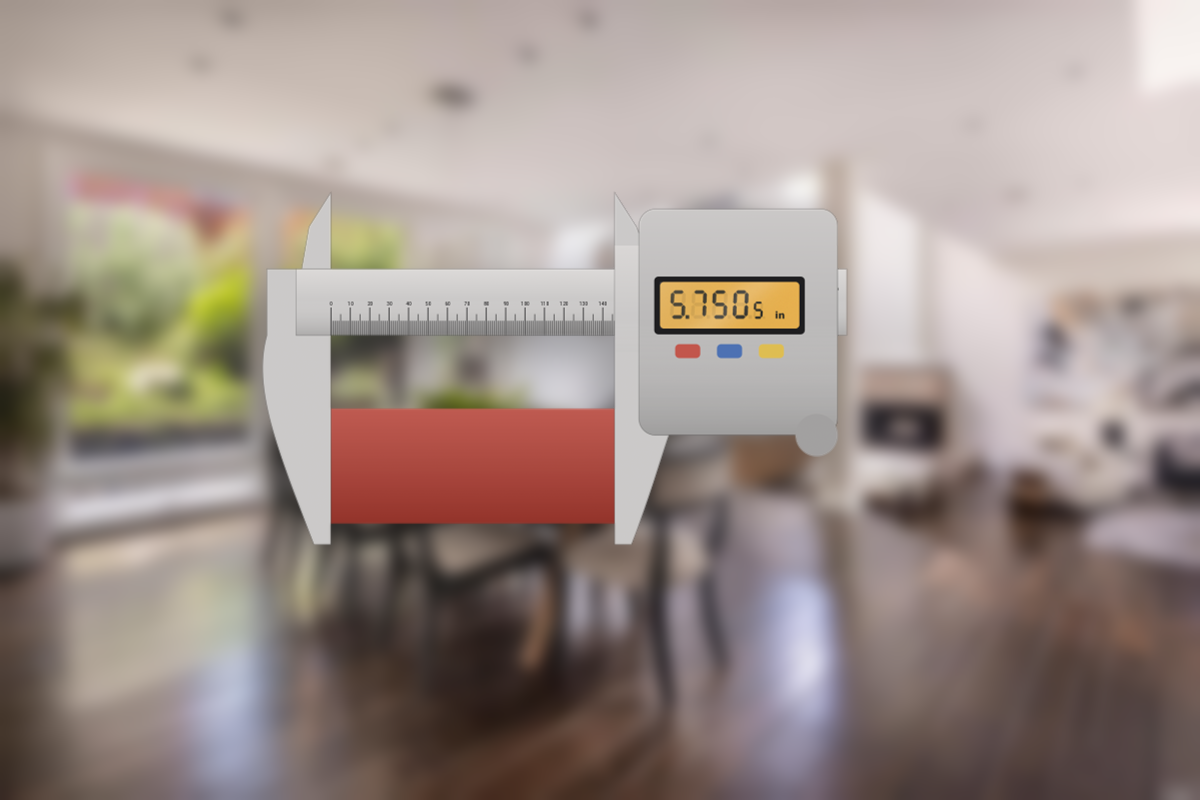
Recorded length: **5.7505** in
